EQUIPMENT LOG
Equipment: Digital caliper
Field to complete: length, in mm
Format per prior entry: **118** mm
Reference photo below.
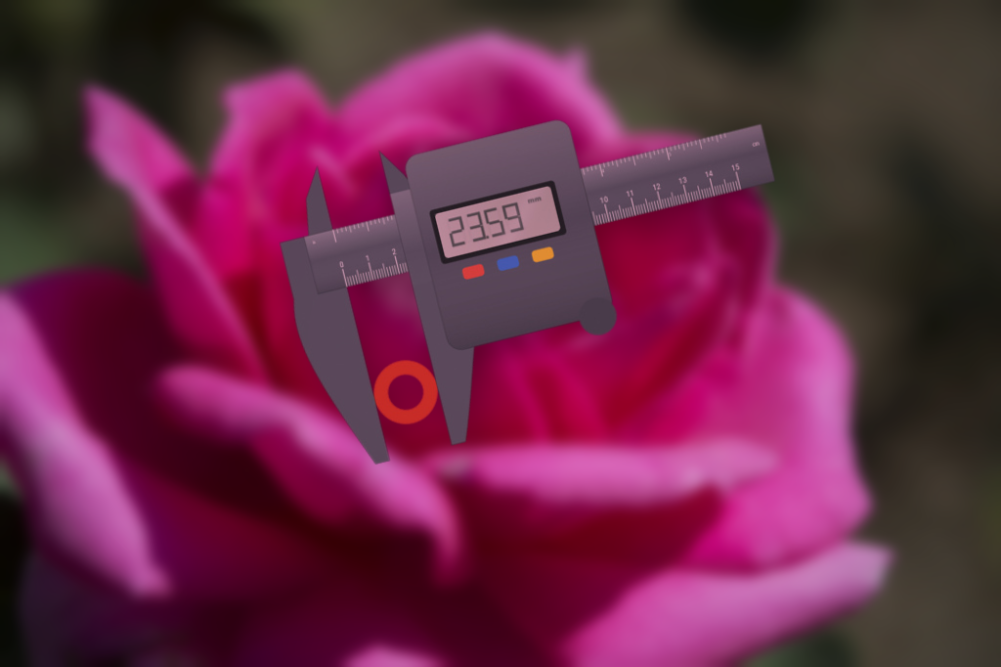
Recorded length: **23.59** mm
